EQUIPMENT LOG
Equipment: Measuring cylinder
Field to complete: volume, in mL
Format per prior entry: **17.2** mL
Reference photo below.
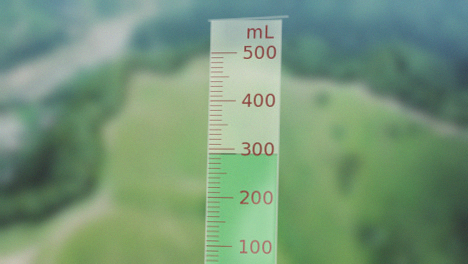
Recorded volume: **290** mL
